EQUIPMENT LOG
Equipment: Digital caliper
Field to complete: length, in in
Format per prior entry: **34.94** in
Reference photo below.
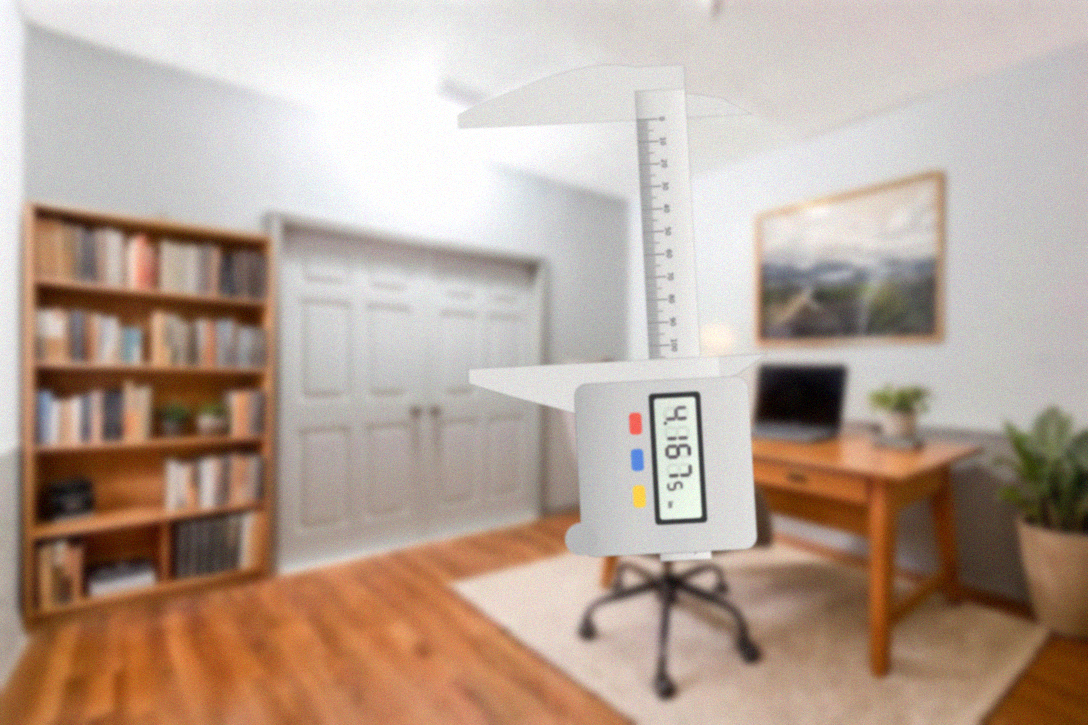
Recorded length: **4.1675** in
